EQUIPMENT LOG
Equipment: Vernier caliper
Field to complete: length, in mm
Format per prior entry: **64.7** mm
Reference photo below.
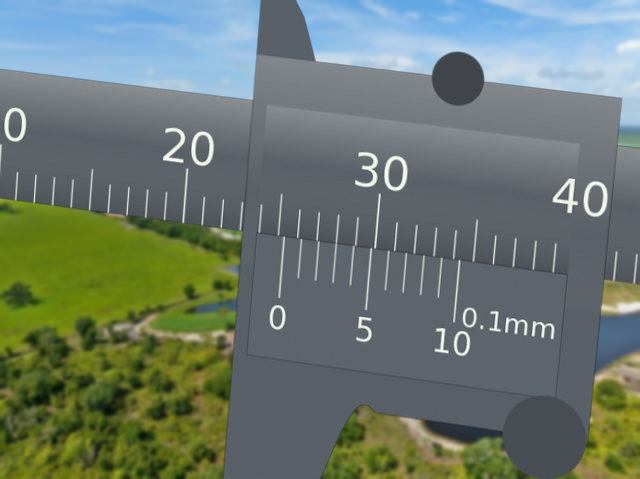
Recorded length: **25.3** mm
